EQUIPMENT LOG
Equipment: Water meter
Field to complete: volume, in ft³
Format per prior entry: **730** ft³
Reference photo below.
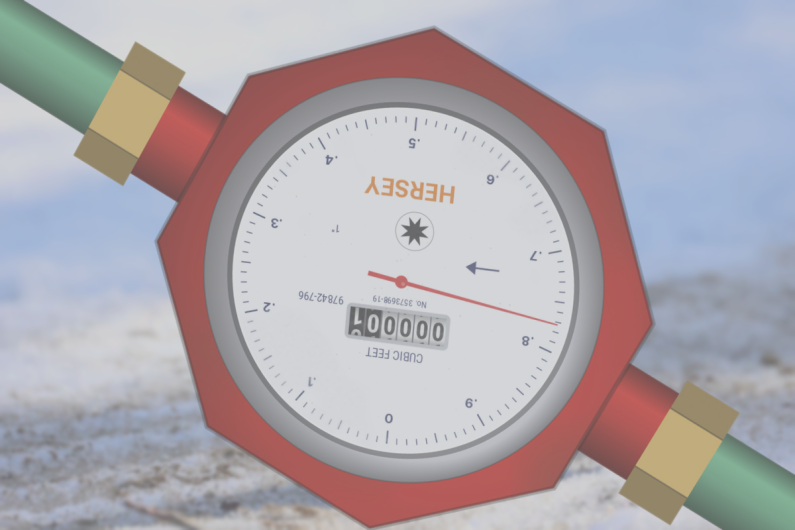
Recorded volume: **0.77** ft³
